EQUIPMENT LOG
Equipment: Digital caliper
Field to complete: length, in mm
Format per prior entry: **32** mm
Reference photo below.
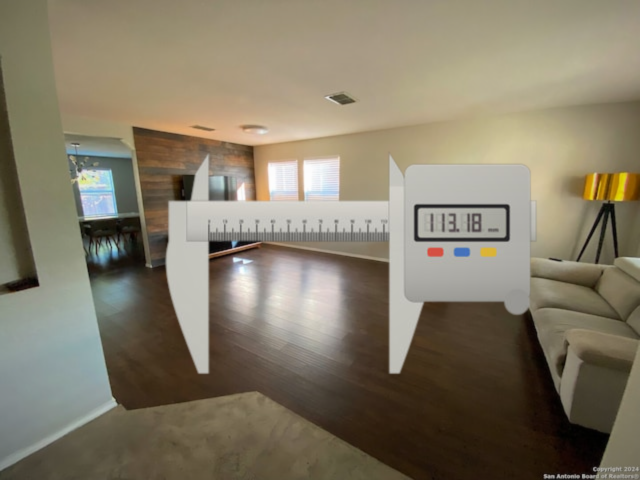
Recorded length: **113.18** mm
